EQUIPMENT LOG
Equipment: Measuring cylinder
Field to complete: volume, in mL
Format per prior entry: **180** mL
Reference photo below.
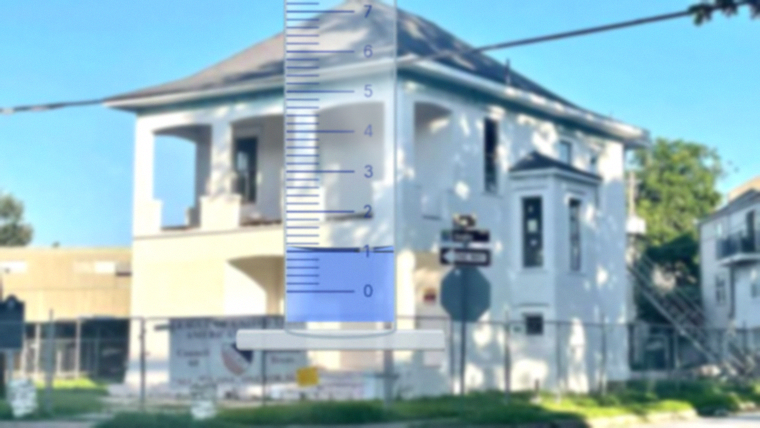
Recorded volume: **1** mL
